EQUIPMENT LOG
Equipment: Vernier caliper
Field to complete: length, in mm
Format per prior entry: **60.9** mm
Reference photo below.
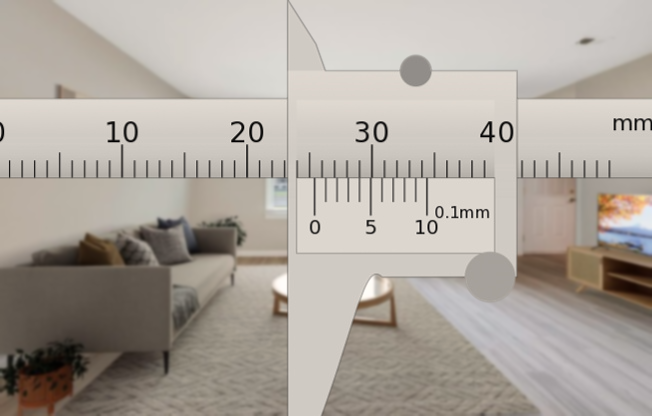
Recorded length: **25.4** mm
